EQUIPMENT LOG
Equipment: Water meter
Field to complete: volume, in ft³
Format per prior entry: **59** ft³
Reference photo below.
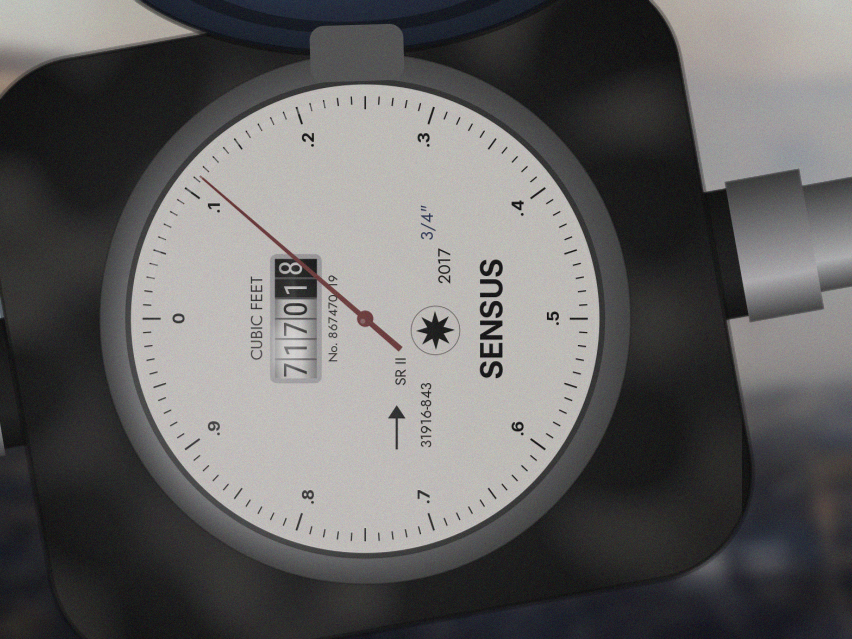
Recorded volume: **717018.11** ft³
